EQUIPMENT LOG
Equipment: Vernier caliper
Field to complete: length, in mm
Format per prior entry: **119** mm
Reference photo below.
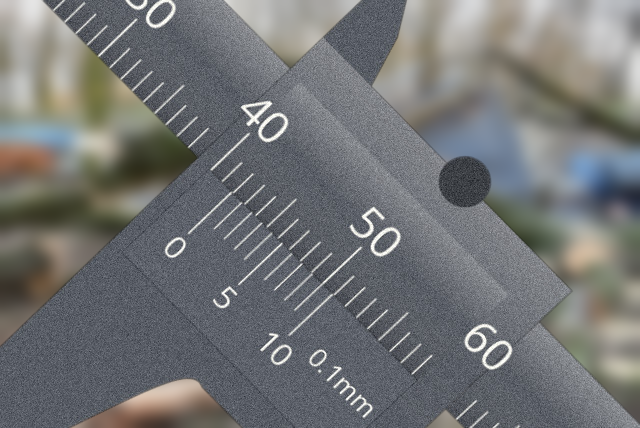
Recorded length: **41.9** mm
